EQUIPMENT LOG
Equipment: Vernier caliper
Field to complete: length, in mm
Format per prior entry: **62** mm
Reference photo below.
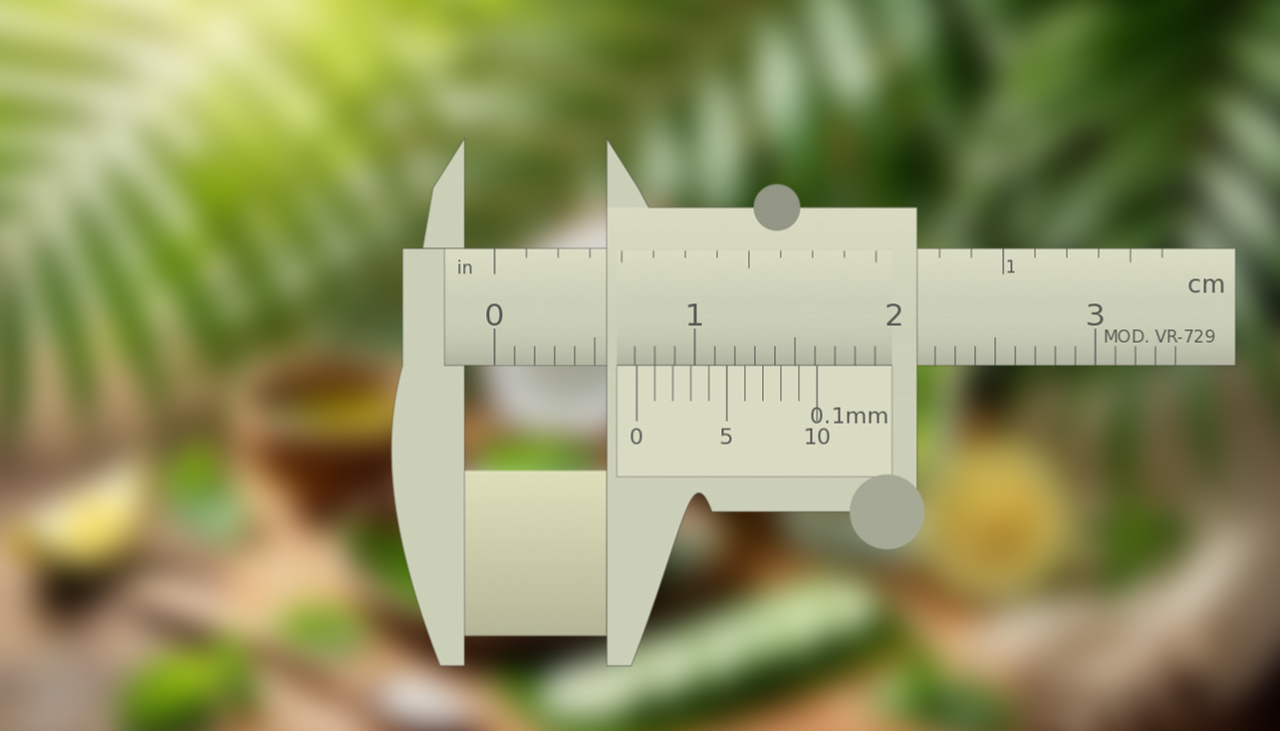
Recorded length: **7.1** mm
